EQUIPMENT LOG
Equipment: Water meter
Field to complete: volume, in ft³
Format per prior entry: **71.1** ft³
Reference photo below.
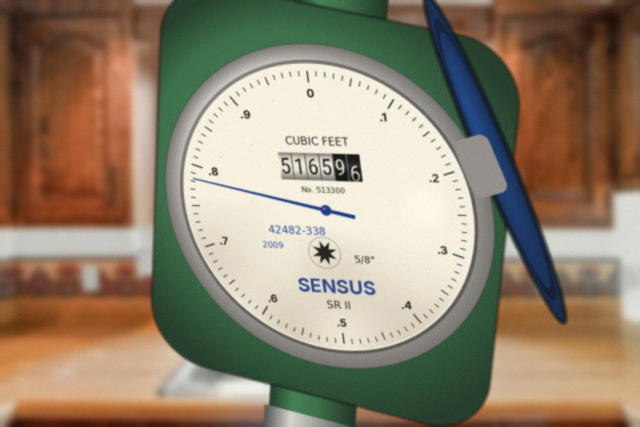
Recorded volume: **516595.78** ft³
